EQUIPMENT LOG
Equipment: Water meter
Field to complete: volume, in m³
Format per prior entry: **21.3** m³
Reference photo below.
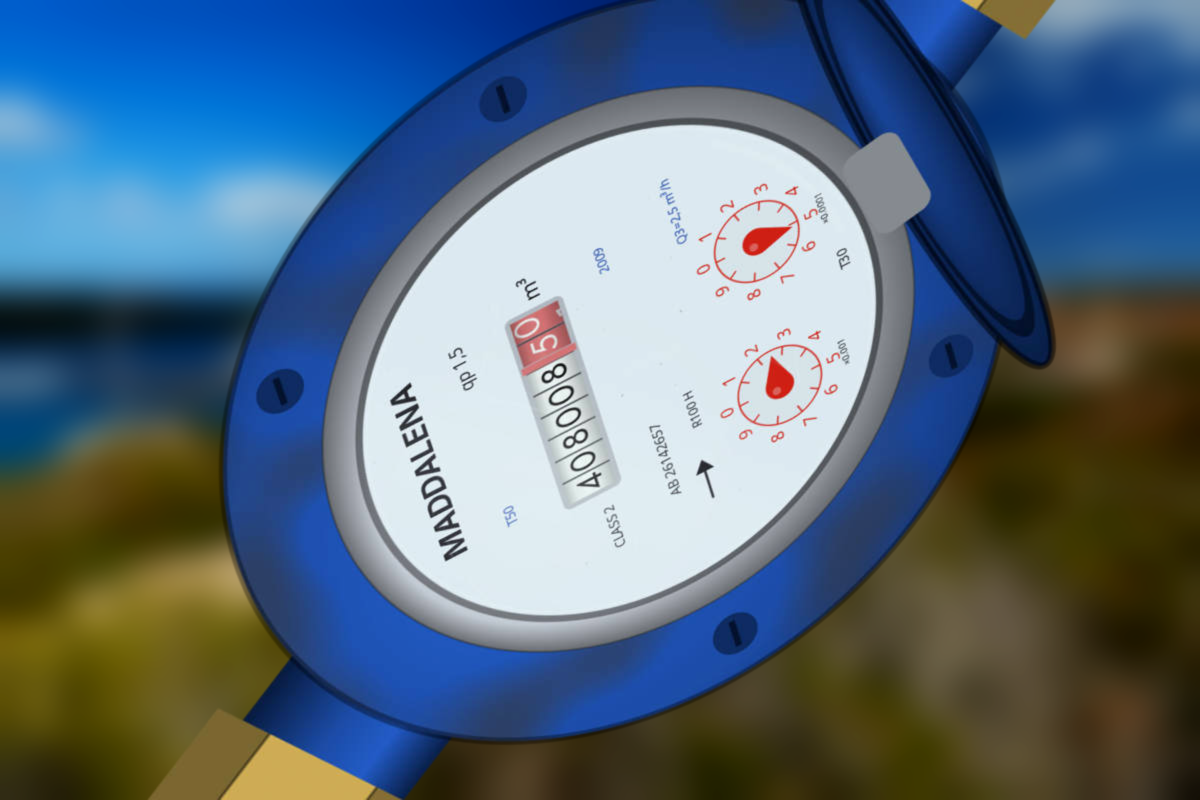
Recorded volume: **408008.5025** m³
